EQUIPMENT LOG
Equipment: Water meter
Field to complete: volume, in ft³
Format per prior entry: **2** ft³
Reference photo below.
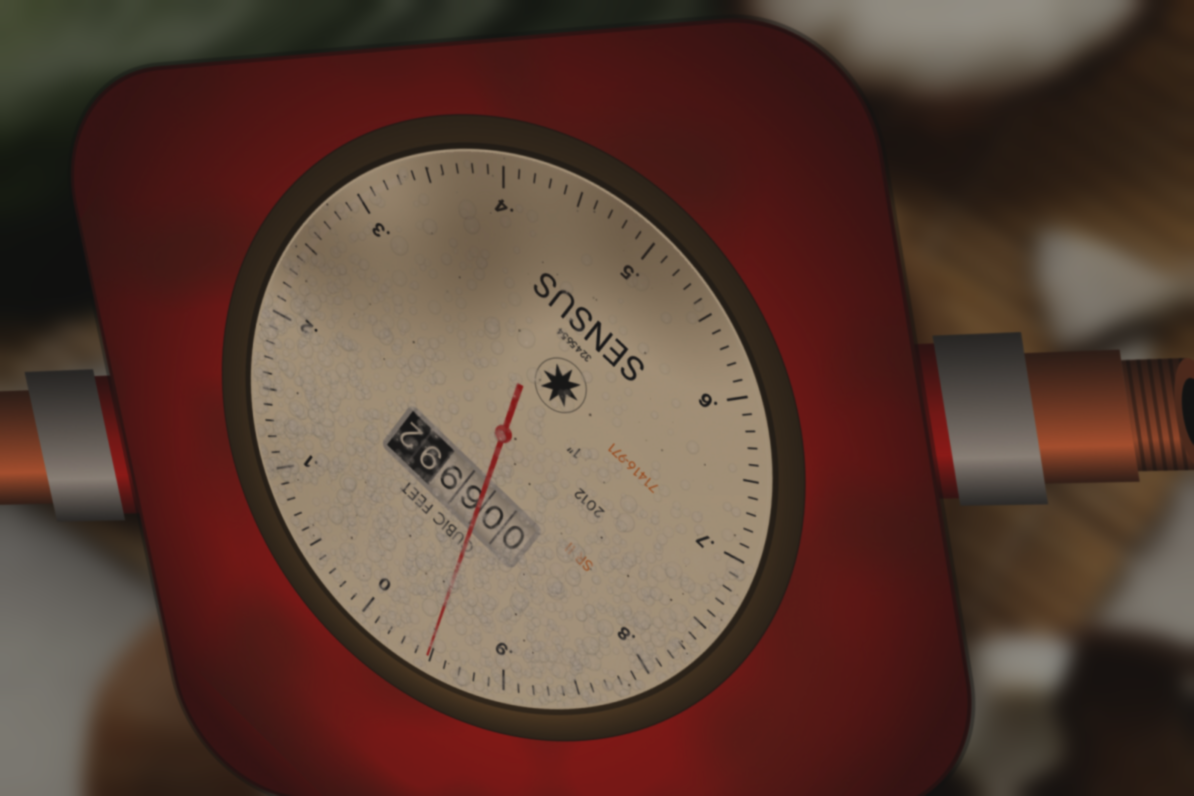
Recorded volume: **6991.95** ft³
